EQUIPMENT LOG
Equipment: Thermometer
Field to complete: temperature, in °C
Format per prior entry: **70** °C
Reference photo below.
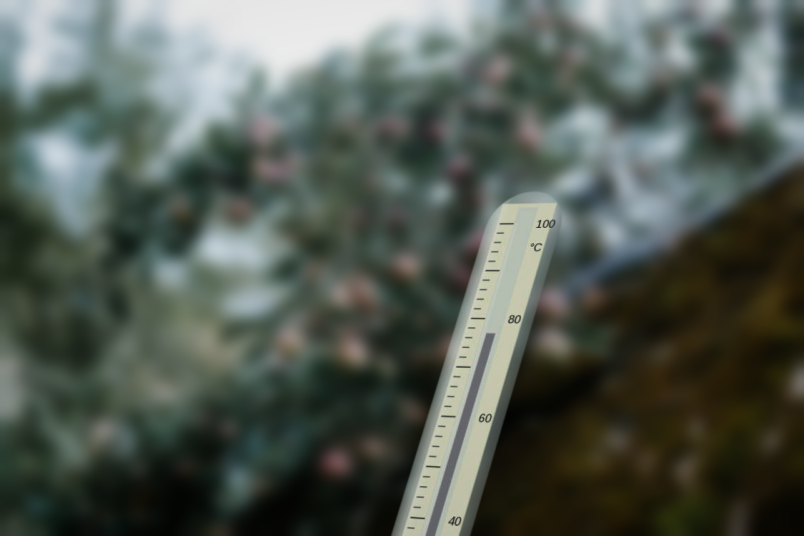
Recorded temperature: **77** °C
